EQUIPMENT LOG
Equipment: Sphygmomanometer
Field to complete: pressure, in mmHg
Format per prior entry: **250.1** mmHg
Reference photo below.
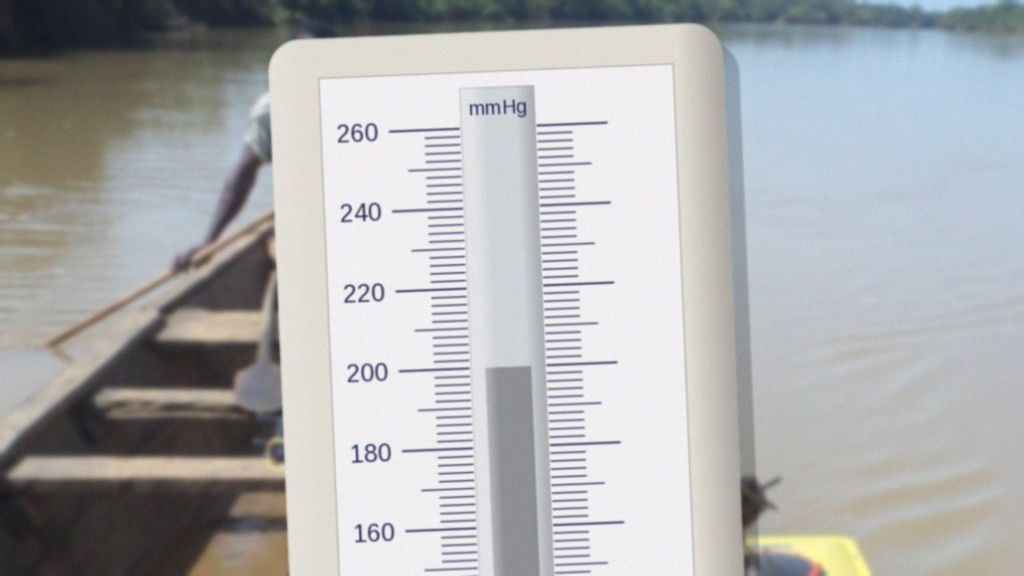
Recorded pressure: **200** mmHg
